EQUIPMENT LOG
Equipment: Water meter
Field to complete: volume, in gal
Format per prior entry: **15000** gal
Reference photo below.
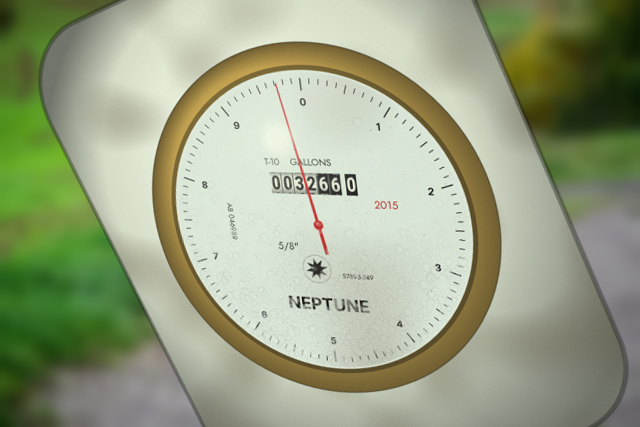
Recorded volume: **32659.7** gal
